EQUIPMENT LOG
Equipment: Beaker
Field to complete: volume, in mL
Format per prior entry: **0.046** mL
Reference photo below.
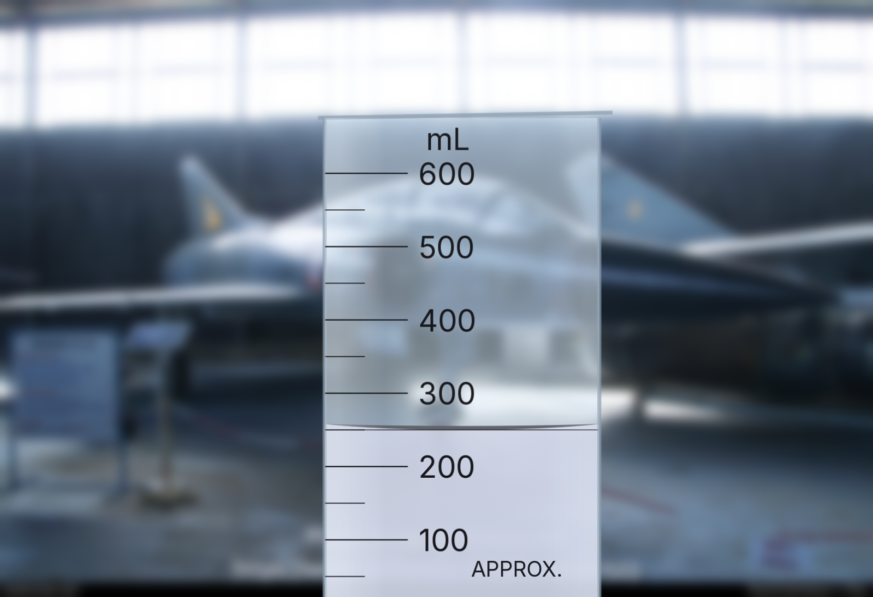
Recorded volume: **250** mL
